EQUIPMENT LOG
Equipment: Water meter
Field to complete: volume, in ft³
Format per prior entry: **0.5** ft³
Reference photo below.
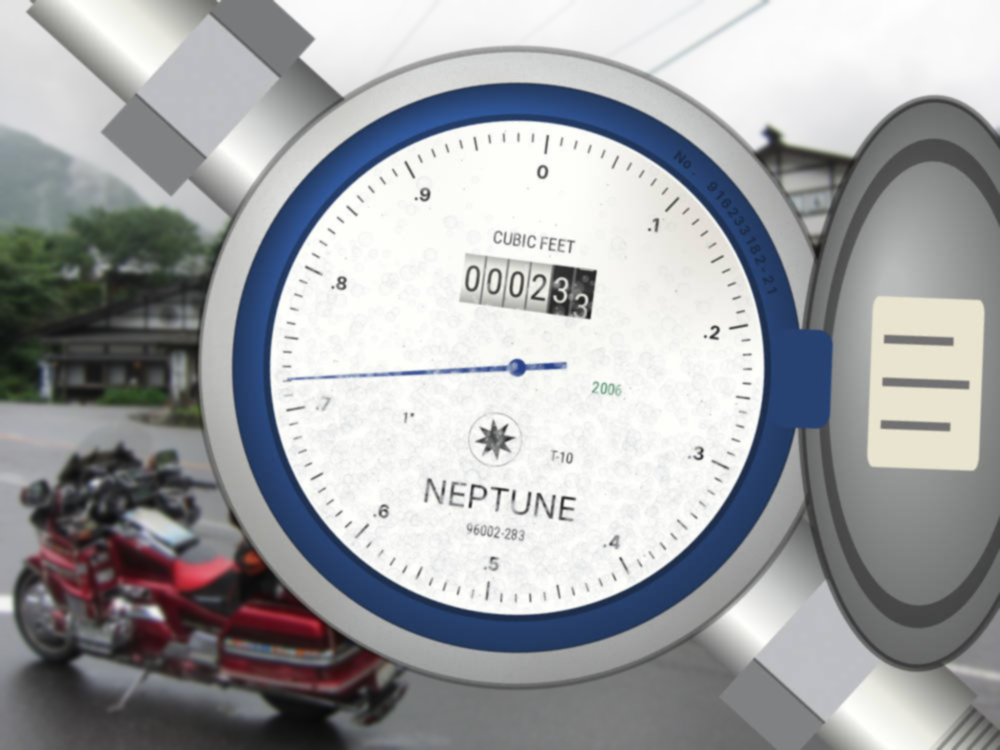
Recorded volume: **232.72** ft³
